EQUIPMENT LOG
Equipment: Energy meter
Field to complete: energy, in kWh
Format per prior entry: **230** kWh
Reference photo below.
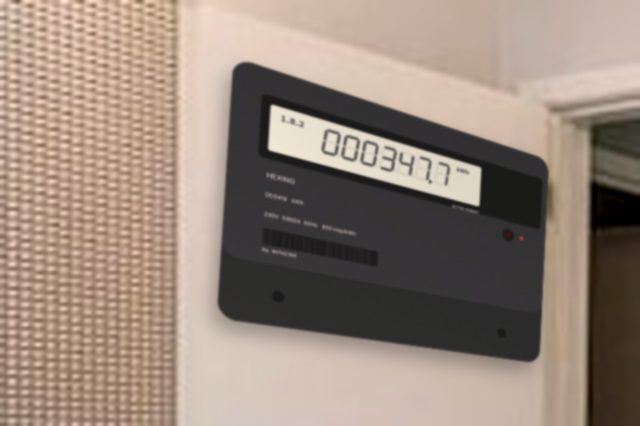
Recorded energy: **347.7** kWh
